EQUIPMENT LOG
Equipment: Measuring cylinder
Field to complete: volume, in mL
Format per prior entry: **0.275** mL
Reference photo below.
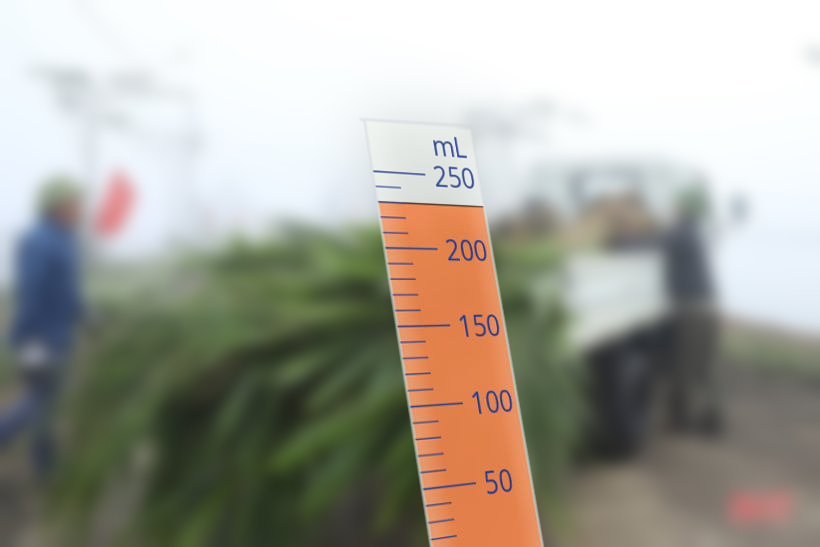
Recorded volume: **230** mL
